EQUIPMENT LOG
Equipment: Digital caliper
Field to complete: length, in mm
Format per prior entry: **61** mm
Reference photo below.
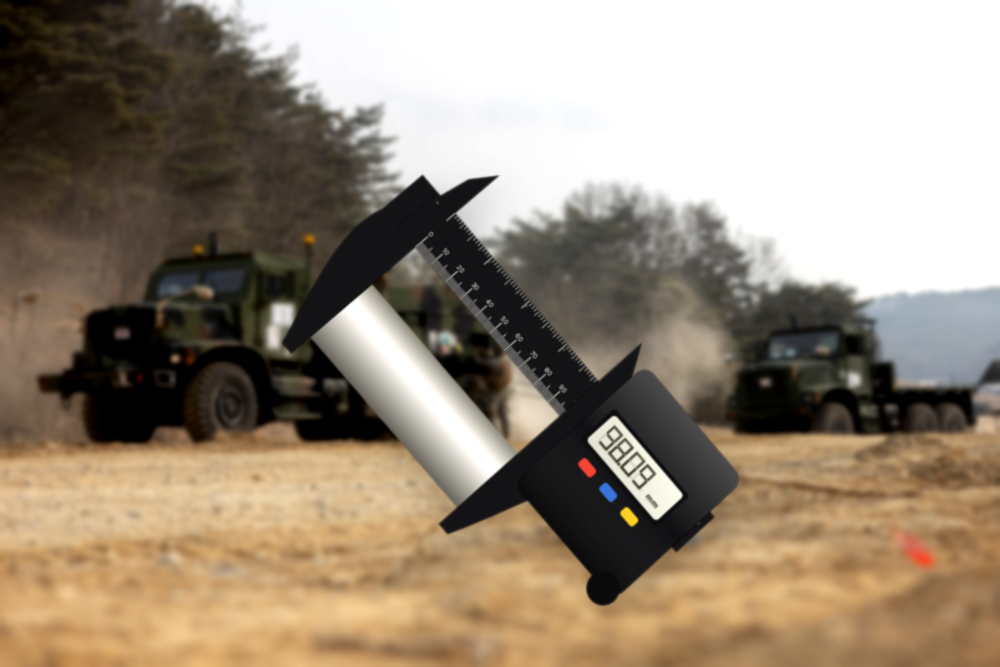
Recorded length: **98.09** mm
